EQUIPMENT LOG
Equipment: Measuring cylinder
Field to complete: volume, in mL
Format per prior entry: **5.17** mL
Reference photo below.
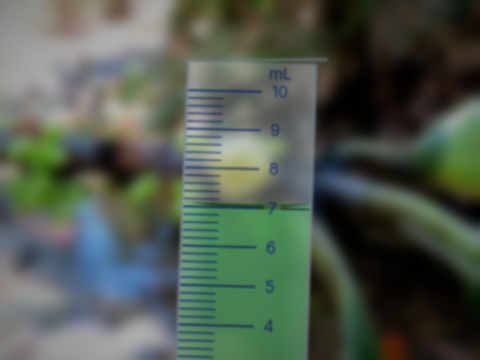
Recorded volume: **7** mL
